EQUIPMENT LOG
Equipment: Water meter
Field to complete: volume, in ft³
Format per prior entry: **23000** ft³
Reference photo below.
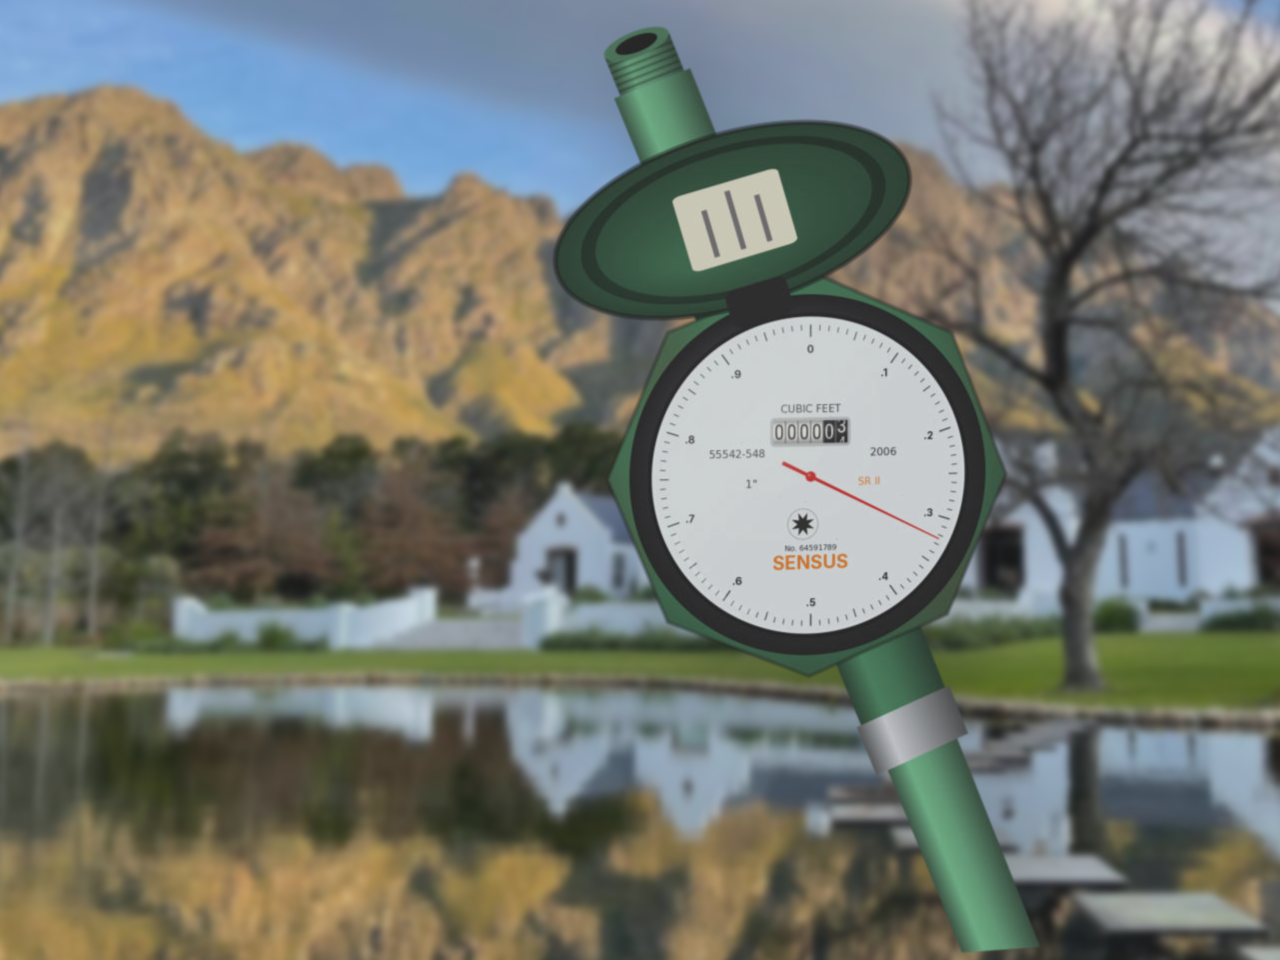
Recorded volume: **3.32** ft³
